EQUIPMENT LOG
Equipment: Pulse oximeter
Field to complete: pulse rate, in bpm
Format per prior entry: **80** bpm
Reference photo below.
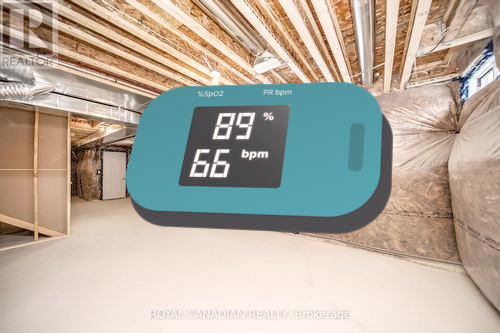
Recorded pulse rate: **66** bpm
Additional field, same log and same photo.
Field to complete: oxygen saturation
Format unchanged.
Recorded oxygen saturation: **89** %
